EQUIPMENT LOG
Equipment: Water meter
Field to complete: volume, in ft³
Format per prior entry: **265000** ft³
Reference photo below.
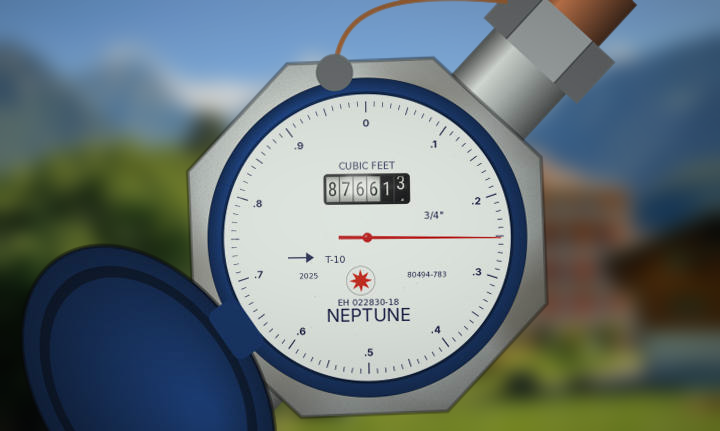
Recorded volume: **876613.25** ft³
